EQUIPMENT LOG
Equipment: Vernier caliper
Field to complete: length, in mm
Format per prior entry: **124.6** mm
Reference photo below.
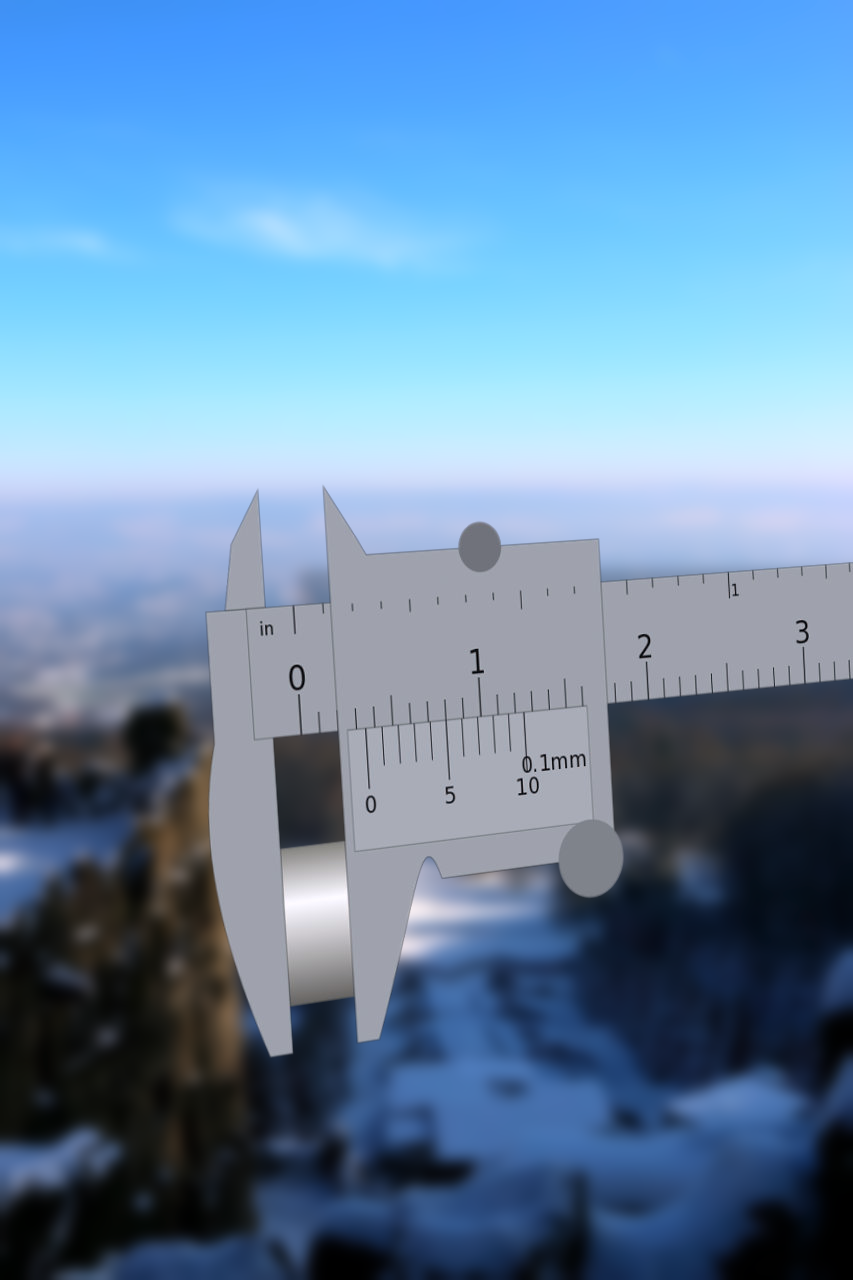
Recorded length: **3.5** mm
